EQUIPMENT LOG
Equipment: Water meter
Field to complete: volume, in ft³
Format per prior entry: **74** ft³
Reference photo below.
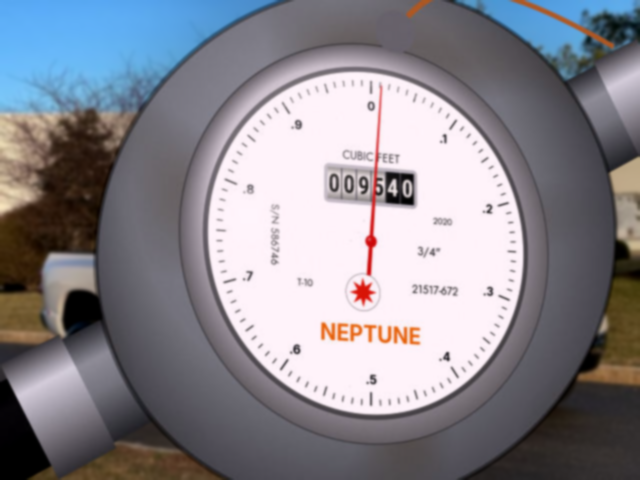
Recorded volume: **9540.01** ft³
